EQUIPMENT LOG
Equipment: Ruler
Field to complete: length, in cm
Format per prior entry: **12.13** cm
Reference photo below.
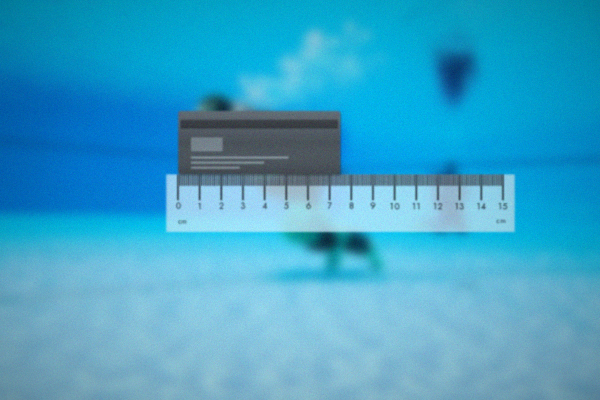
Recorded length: **7.5** cm
